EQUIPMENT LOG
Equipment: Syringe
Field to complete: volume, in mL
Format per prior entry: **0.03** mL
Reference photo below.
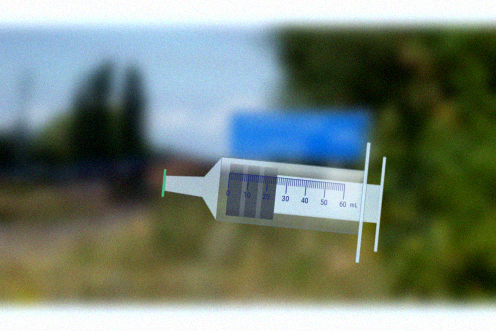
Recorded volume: **0** mL
